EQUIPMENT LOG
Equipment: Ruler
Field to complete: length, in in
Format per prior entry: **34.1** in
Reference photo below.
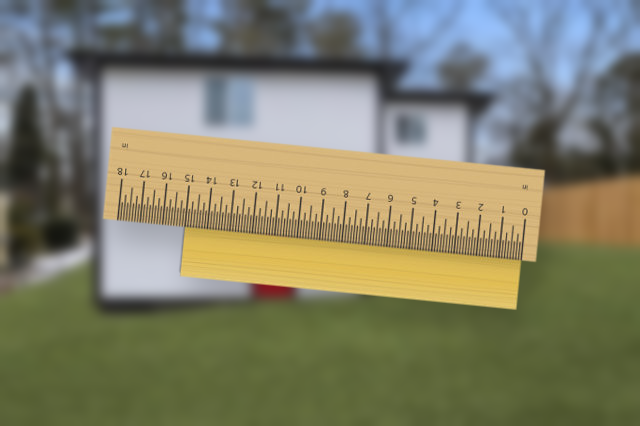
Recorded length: **15** in
